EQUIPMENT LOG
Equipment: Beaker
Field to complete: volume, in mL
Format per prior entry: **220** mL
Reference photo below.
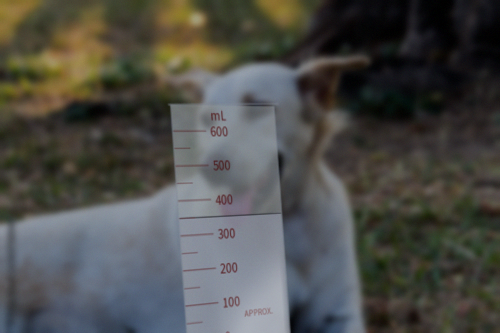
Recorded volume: **350** mL
